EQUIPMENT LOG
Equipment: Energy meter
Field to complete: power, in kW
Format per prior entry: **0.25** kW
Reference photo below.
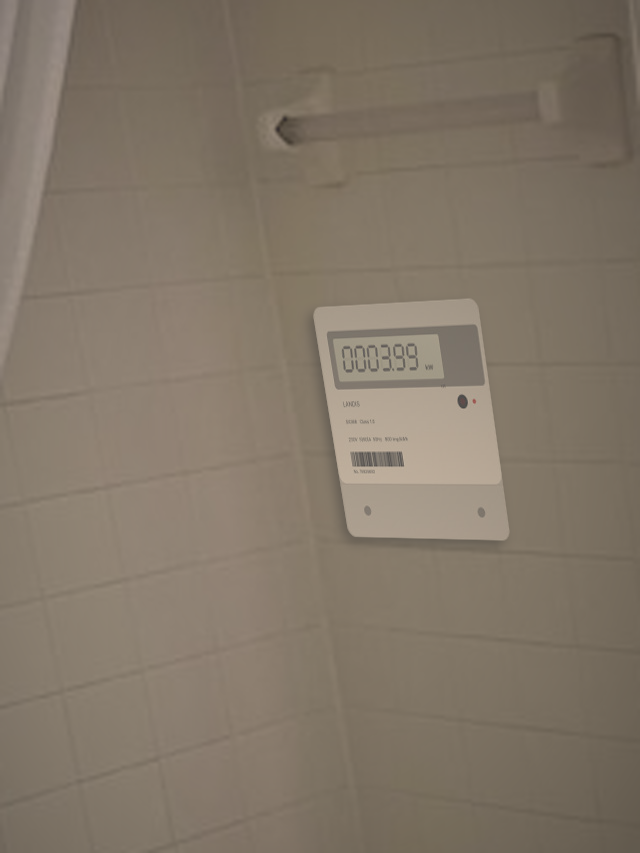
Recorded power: **3.99** kW
